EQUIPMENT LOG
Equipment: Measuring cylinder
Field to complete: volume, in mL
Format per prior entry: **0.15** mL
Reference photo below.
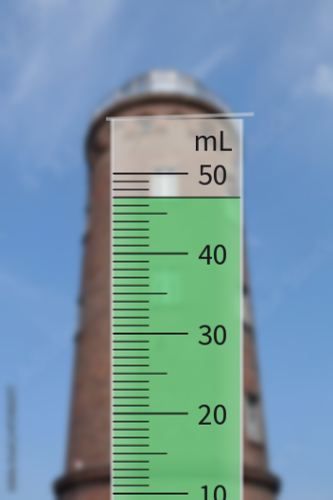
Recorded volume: **47** mL
